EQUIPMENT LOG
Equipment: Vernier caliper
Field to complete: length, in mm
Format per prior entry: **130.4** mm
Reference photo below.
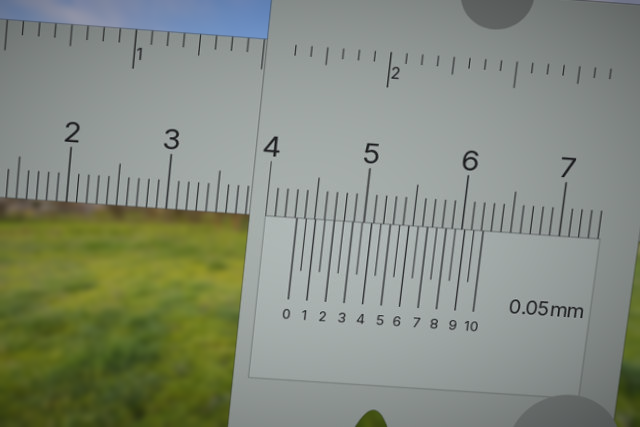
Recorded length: **43.2** mm
